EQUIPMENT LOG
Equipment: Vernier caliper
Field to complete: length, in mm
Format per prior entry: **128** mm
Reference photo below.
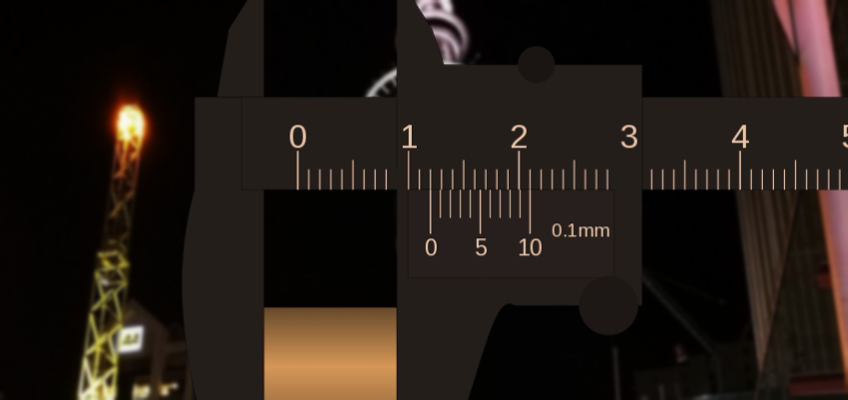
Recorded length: **12.0** mm
